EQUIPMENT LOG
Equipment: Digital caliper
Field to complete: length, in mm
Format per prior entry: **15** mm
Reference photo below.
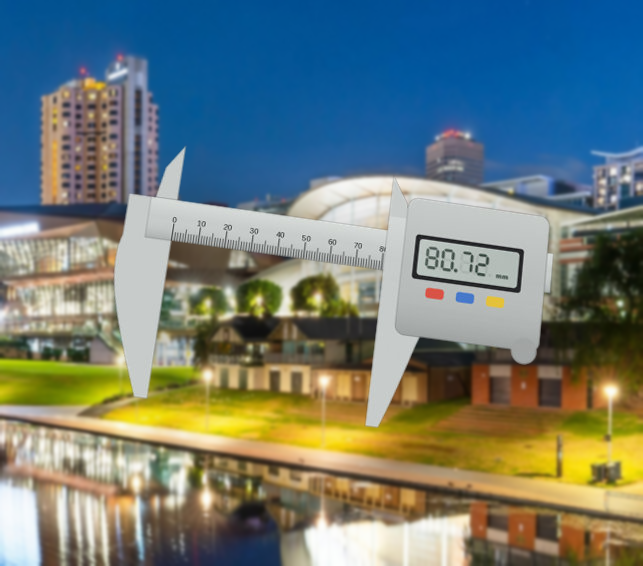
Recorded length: **80.72** mm
